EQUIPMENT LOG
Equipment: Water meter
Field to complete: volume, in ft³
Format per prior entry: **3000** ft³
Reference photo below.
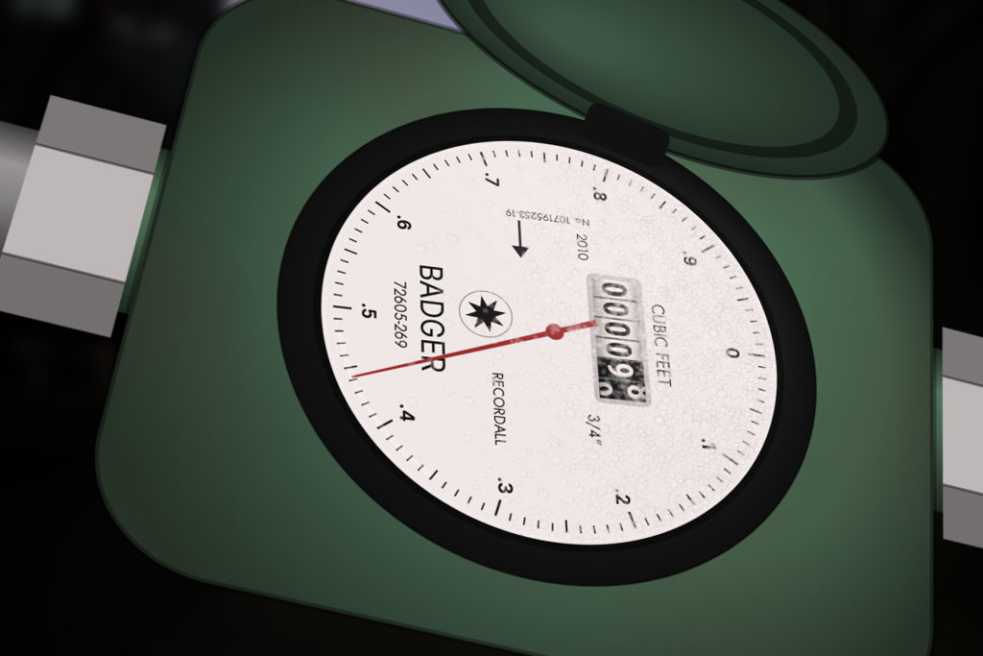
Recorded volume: **98.44** ft³
